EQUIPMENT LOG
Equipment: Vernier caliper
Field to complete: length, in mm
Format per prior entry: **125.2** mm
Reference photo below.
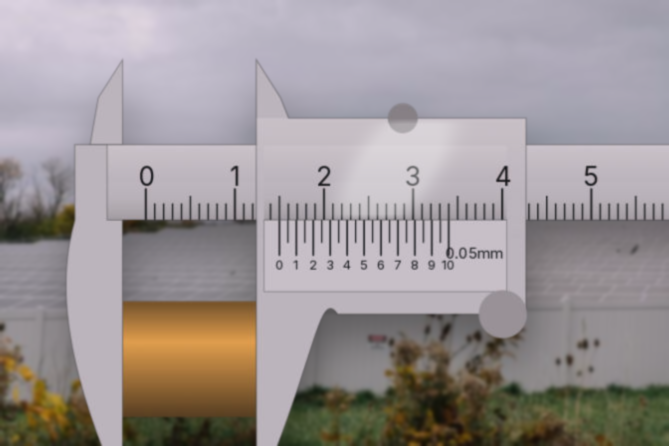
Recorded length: **15.0** mm
